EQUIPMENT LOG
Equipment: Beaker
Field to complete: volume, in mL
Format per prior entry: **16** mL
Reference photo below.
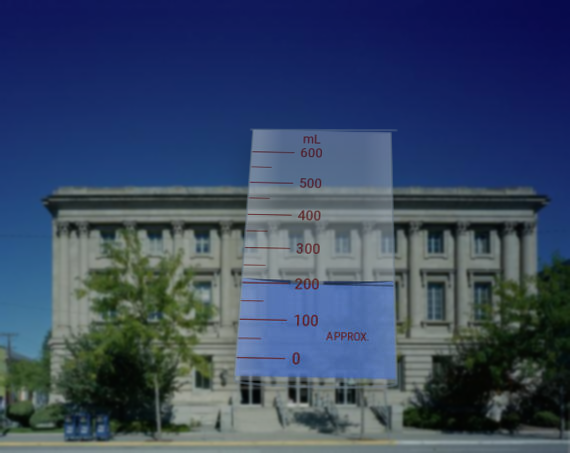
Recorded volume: **200** mL
